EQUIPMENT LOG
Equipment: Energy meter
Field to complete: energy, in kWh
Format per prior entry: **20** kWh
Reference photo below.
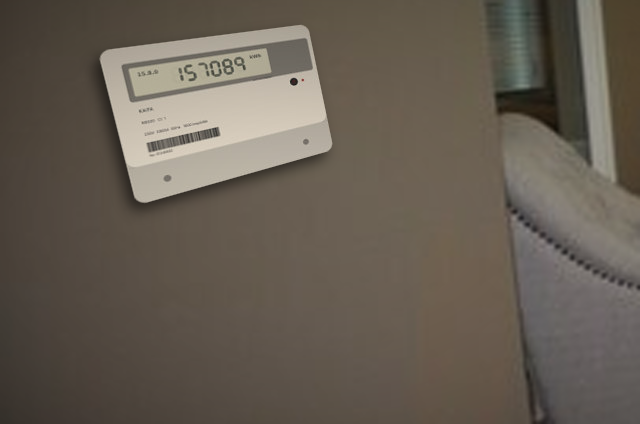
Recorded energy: **157089** kWh
